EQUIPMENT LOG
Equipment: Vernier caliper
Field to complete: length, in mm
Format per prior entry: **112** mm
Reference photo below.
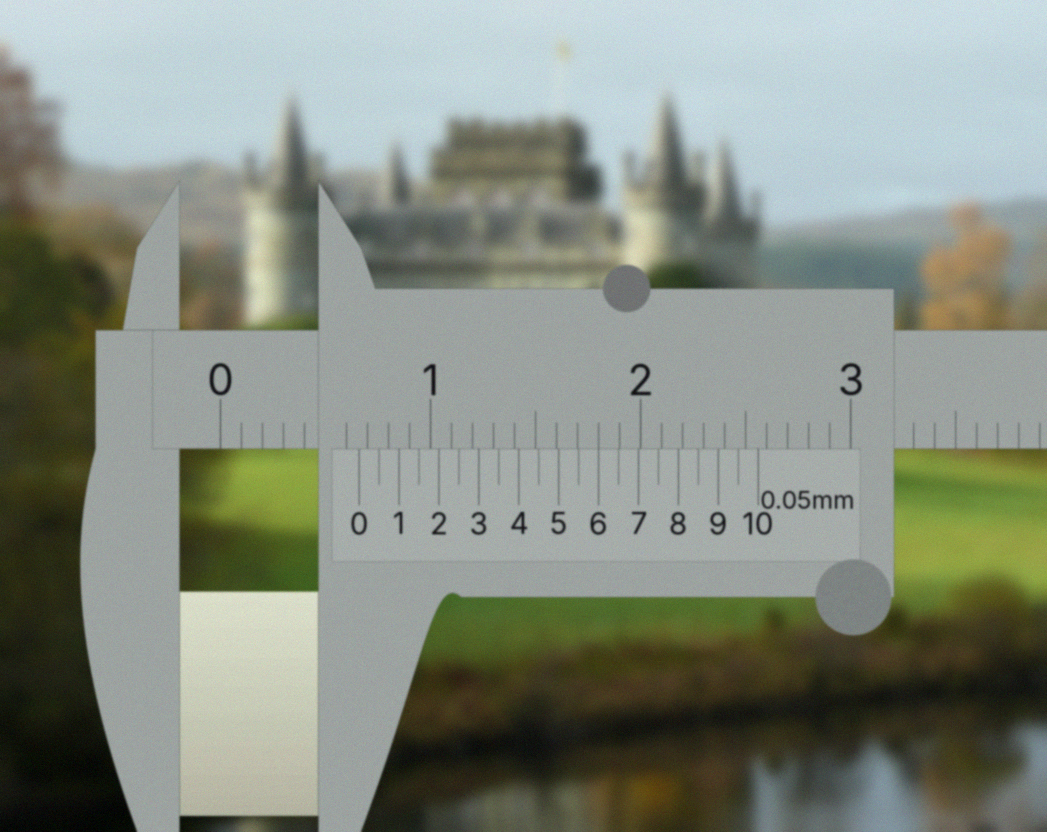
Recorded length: **6.6** mm
